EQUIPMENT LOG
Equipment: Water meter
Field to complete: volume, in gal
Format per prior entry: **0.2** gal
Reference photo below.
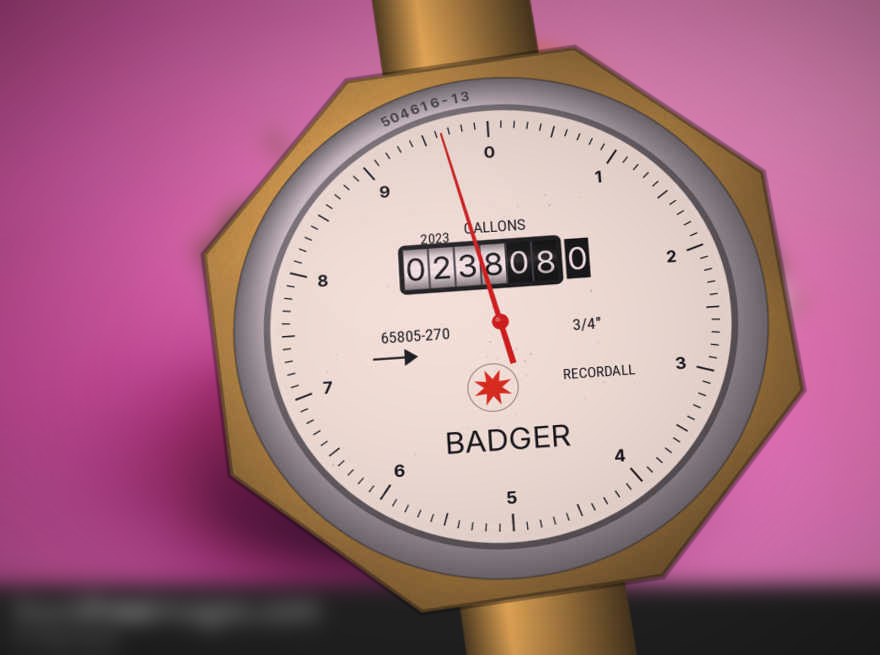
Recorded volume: **238079.6** gal
